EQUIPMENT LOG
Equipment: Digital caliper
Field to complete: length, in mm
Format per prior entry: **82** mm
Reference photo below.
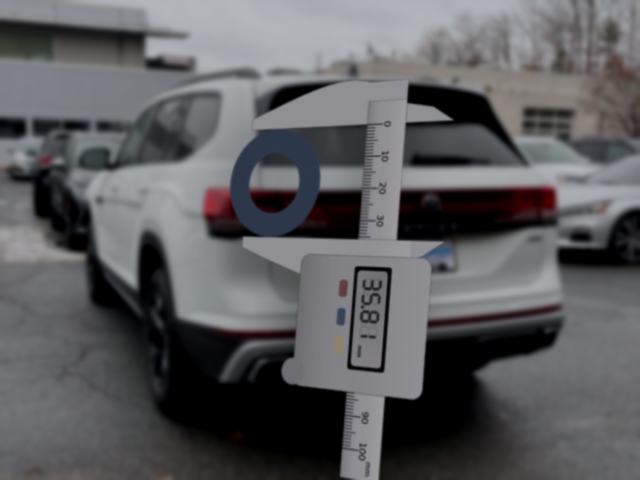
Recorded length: **35.81** mm
